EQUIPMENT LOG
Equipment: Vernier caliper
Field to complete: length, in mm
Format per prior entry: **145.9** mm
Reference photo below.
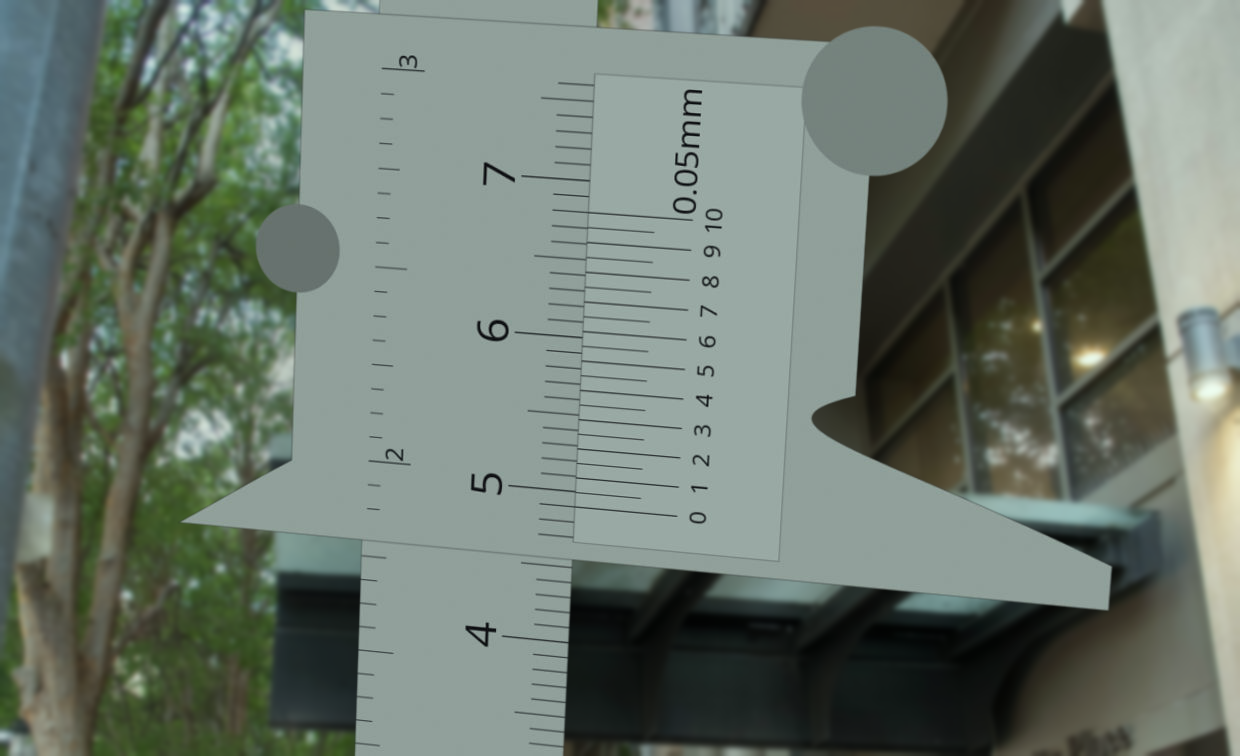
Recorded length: **49.0** mm
